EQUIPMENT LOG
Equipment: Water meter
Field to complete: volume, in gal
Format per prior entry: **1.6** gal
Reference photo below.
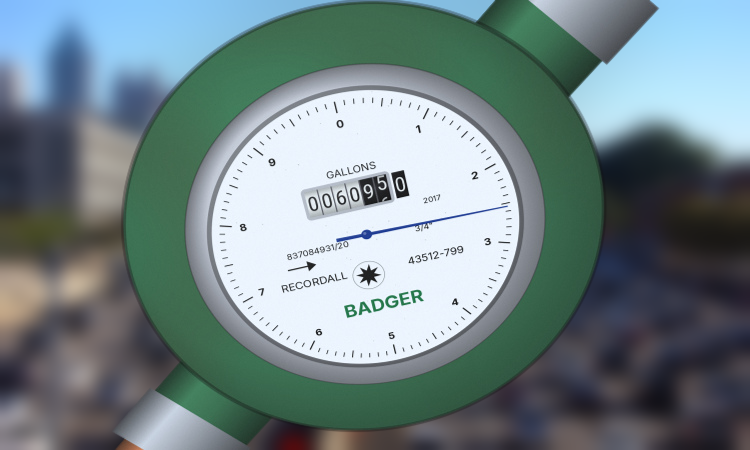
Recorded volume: **60952.5** gal
